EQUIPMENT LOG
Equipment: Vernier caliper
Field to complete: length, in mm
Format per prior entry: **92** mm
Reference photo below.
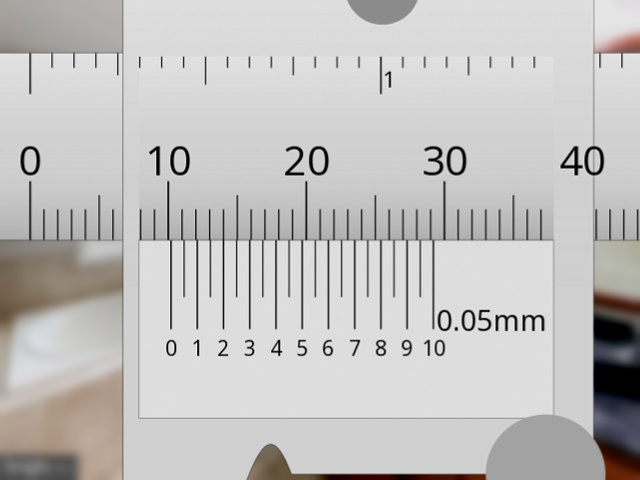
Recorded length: **10.2** mm
